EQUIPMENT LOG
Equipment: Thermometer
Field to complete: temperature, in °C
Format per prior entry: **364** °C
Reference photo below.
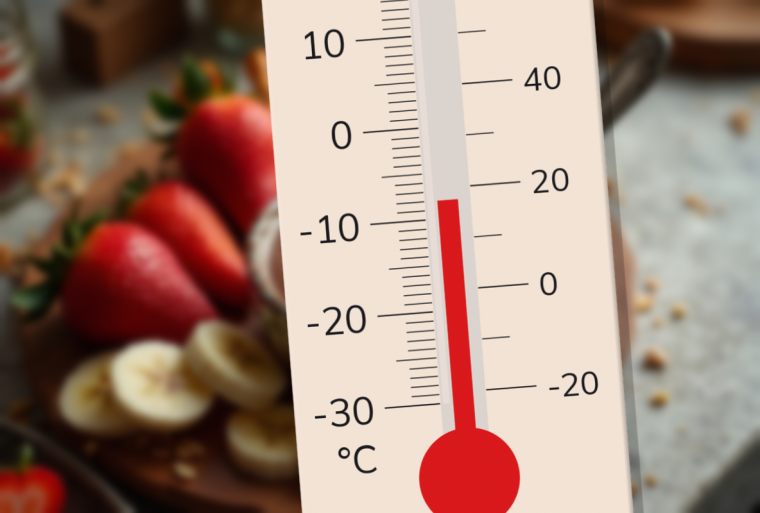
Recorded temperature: **-8** °C
